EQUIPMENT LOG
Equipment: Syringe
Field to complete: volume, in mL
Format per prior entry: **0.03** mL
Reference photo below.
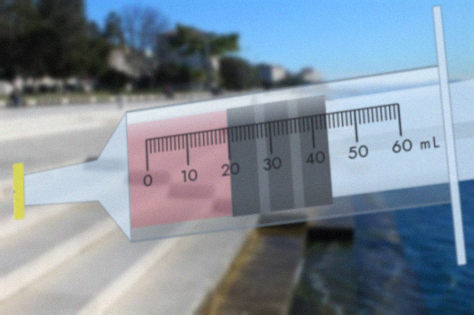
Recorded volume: **20** mL
